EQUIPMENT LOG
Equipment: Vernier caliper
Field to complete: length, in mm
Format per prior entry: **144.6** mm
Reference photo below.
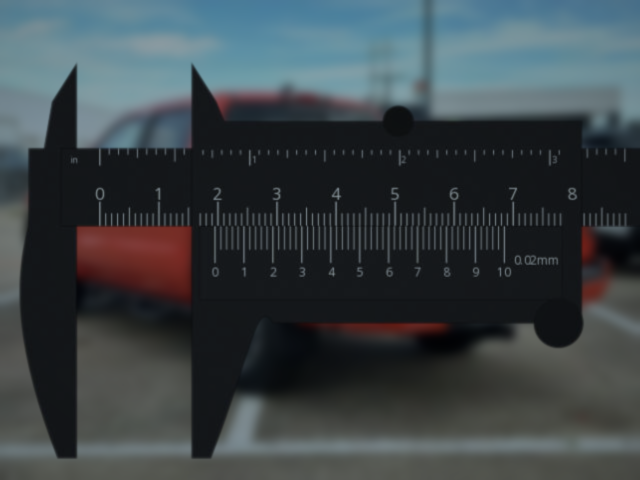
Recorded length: **19.5** mm
